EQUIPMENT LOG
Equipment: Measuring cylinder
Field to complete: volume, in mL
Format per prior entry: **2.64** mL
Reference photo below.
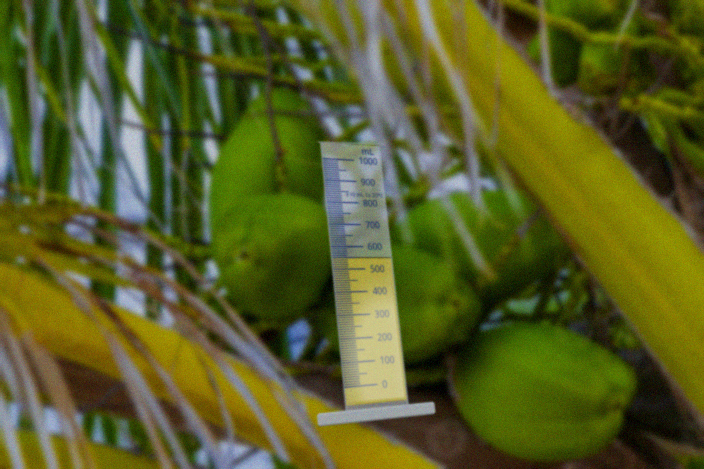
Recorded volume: **550** mL
